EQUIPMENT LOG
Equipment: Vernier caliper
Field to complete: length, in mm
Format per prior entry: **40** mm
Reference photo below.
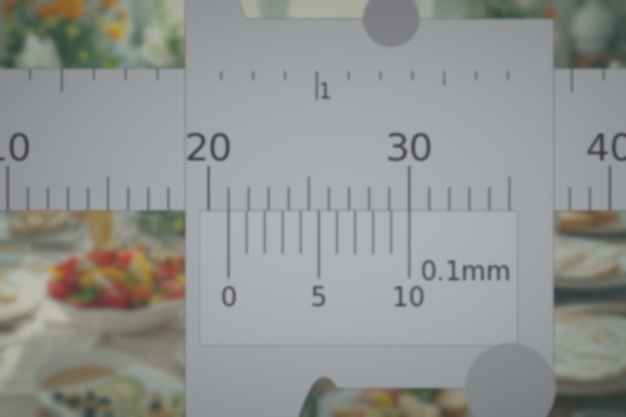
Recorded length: **21.0** mm
